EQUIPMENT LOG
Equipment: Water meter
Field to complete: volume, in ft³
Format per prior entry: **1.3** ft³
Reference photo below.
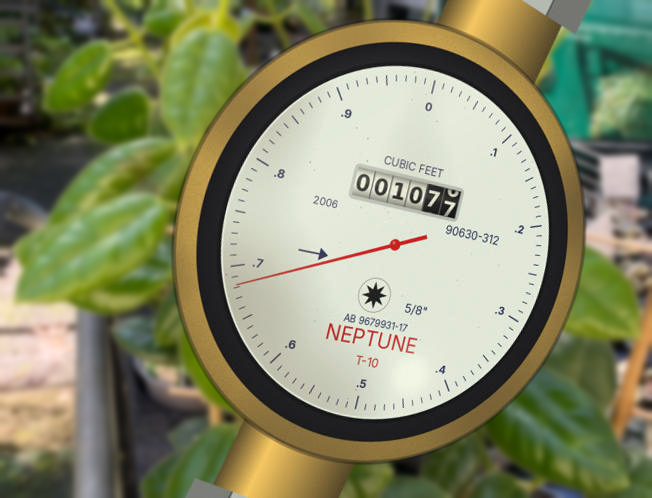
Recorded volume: **1076.68** ft³
